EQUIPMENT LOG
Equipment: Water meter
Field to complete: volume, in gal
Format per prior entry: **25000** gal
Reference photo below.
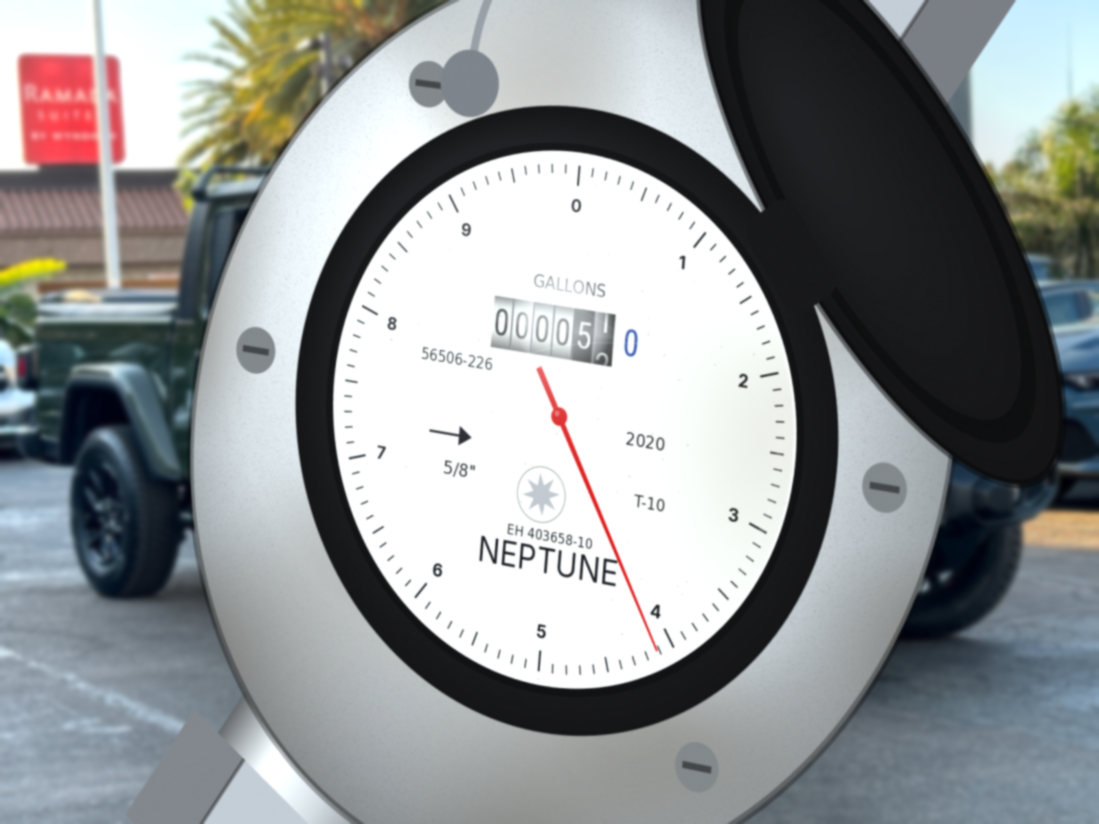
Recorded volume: **514.1** gal
